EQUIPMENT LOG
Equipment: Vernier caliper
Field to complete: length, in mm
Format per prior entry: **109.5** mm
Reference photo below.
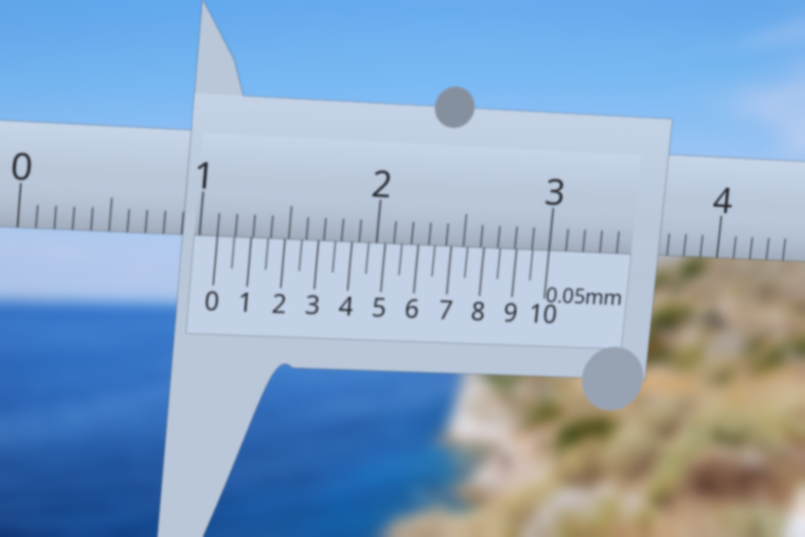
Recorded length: **11.0** mm
